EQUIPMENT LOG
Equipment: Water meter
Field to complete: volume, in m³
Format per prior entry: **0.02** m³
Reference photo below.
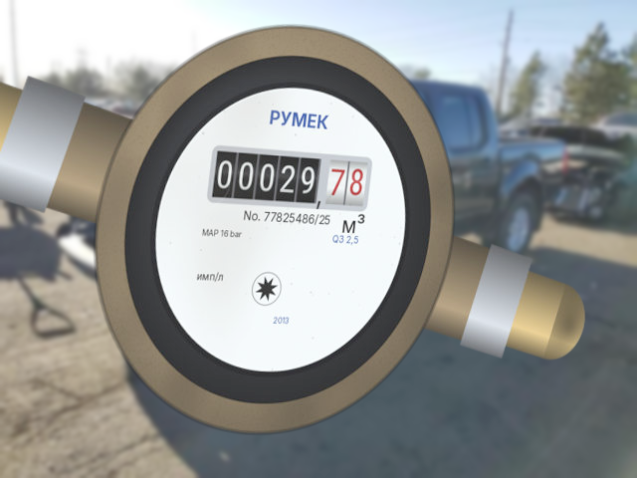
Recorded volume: **29.78** m³
